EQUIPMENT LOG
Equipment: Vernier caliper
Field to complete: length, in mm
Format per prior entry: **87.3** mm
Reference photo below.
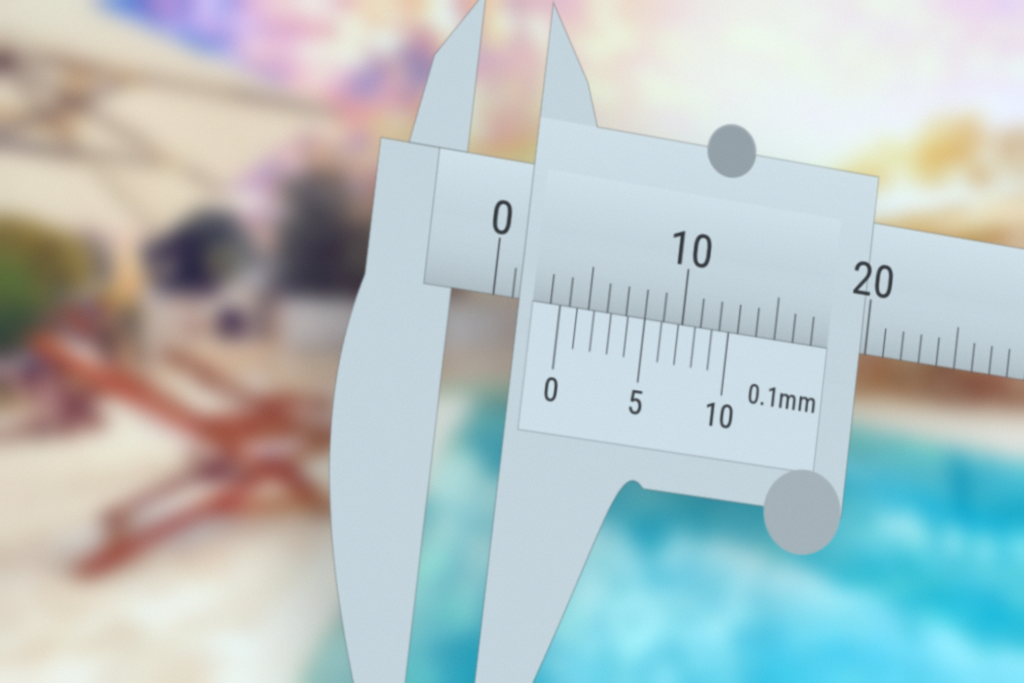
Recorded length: **3.5** mm
